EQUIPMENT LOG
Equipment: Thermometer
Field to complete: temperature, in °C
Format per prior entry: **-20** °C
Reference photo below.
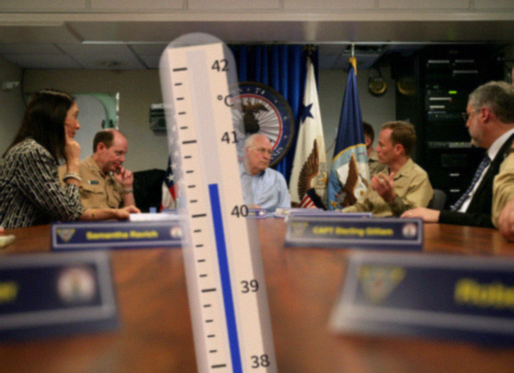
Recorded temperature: **40.4** °C
